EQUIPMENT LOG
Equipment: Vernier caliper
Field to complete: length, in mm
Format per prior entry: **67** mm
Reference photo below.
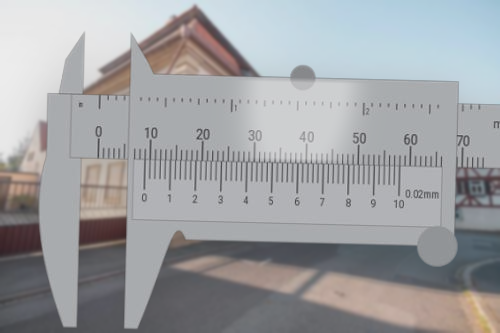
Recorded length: **9.0** mm
